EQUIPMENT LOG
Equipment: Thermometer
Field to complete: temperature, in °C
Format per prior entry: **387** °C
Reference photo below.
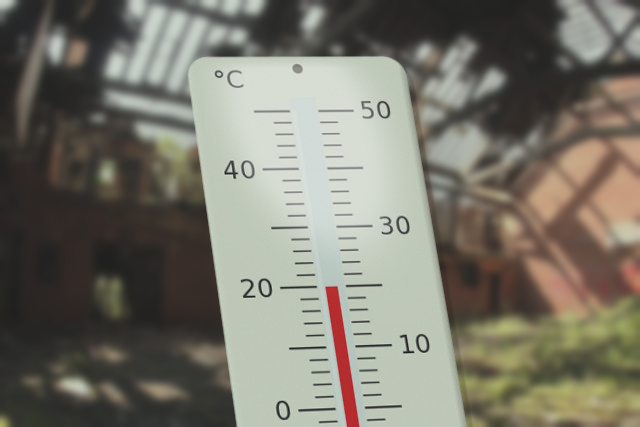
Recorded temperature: **20** °C
